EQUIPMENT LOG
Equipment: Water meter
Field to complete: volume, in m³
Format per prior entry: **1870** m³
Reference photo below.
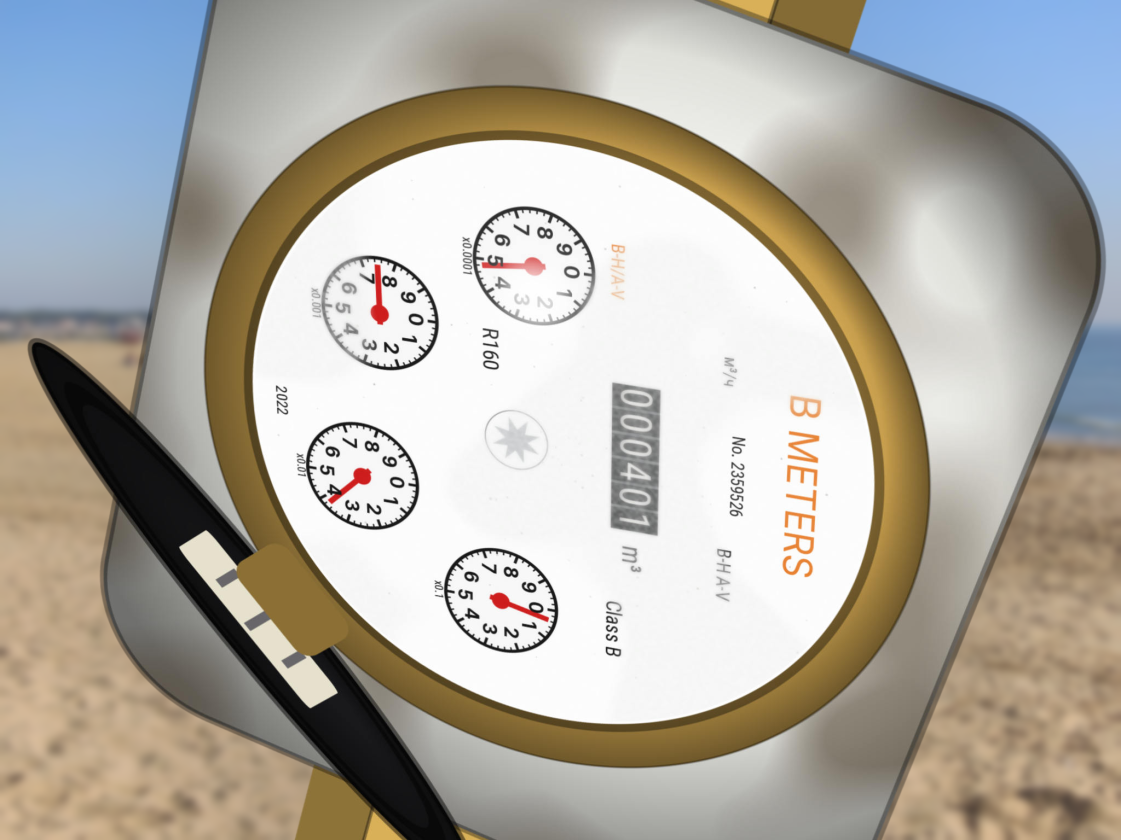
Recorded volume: **401.0374** m³
